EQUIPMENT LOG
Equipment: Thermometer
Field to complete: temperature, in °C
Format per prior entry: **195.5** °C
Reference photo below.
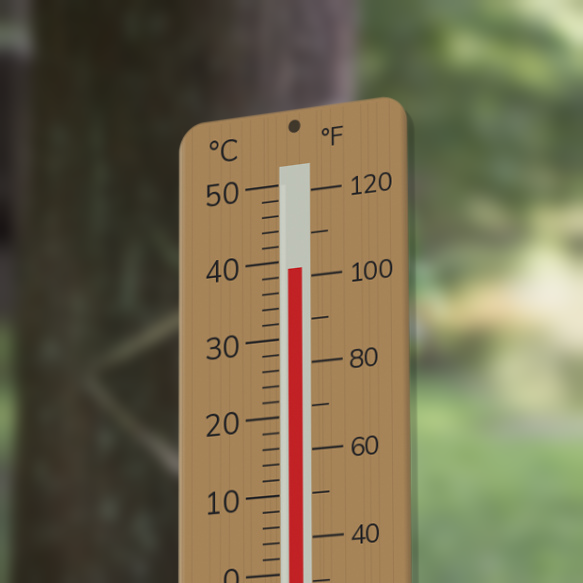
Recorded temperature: **39** °C
